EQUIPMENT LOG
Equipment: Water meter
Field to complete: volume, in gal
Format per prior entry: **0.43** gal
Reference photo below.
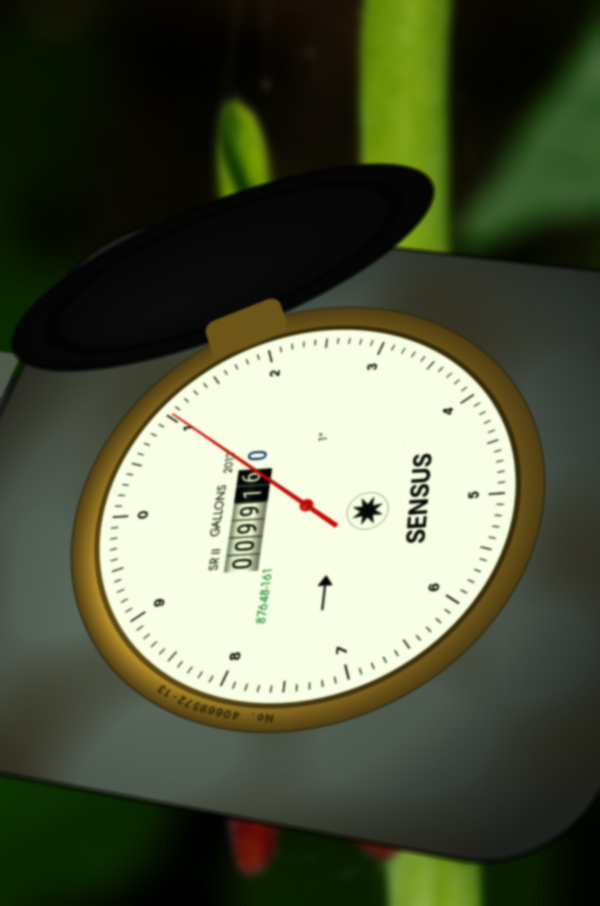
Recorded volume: **99161.0** gal
